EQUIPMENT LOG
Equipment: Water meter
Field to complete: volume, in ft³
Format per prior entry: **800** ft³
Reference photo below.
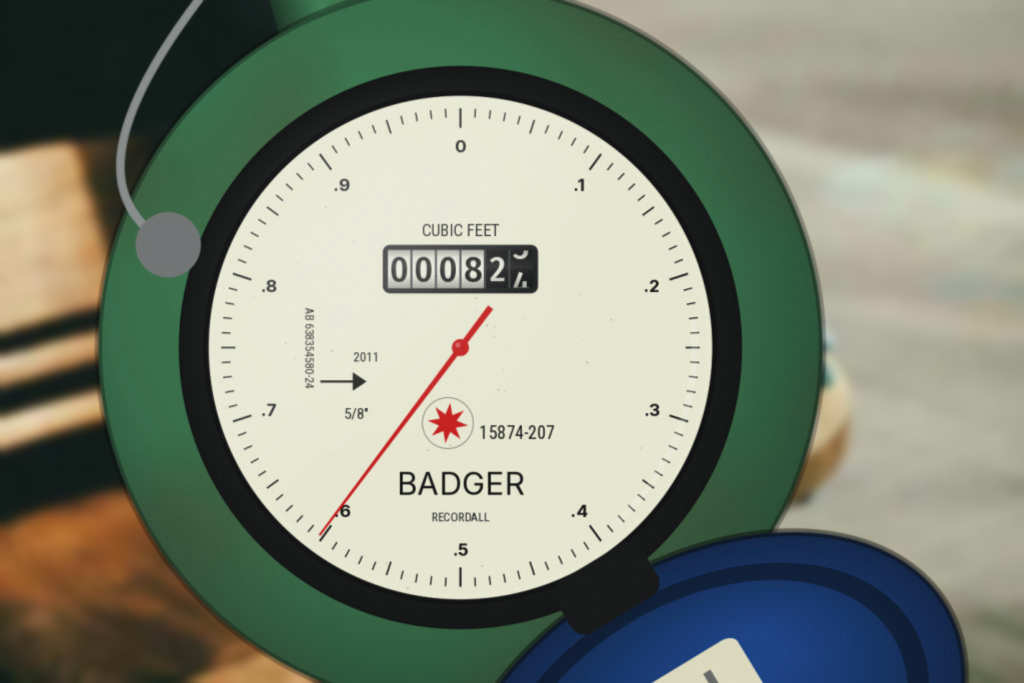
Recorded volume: **823.60** ft³
